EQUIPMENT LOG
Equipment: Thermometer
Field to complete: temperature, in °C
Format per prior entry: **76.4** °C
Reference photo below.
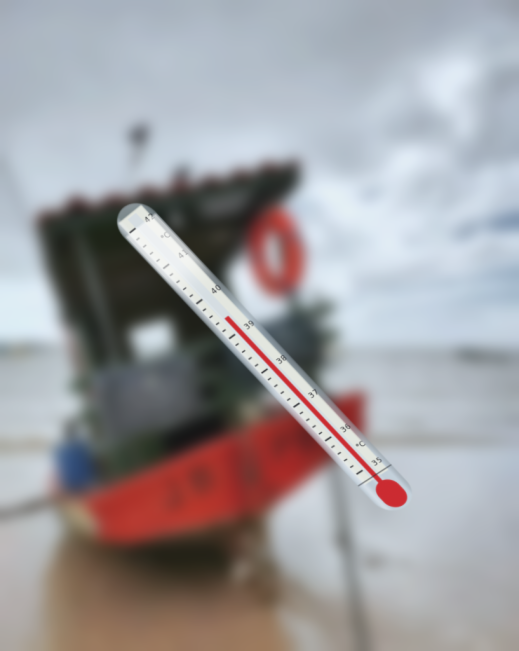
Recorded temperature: **39.4** °C
